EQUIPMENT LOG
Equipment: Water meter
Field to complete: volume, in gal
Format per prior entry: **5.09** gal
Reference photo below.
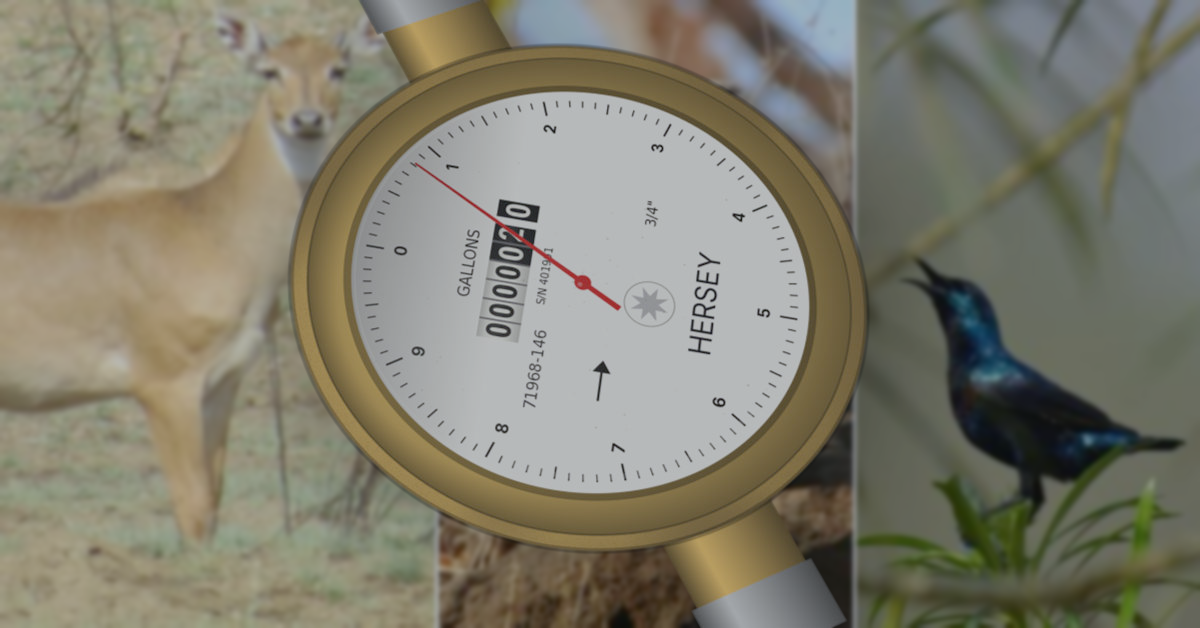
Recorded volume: **20.8** gal
